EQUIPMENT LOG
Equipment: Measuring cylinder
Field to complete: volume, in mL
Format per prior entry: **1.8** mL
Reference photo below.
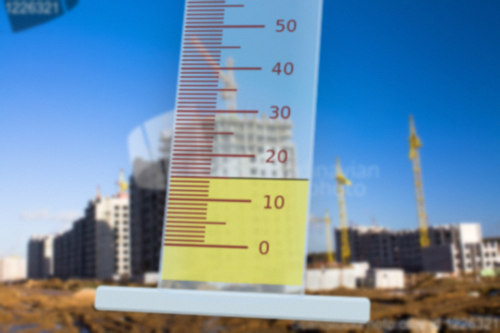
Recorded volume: **15** mL
